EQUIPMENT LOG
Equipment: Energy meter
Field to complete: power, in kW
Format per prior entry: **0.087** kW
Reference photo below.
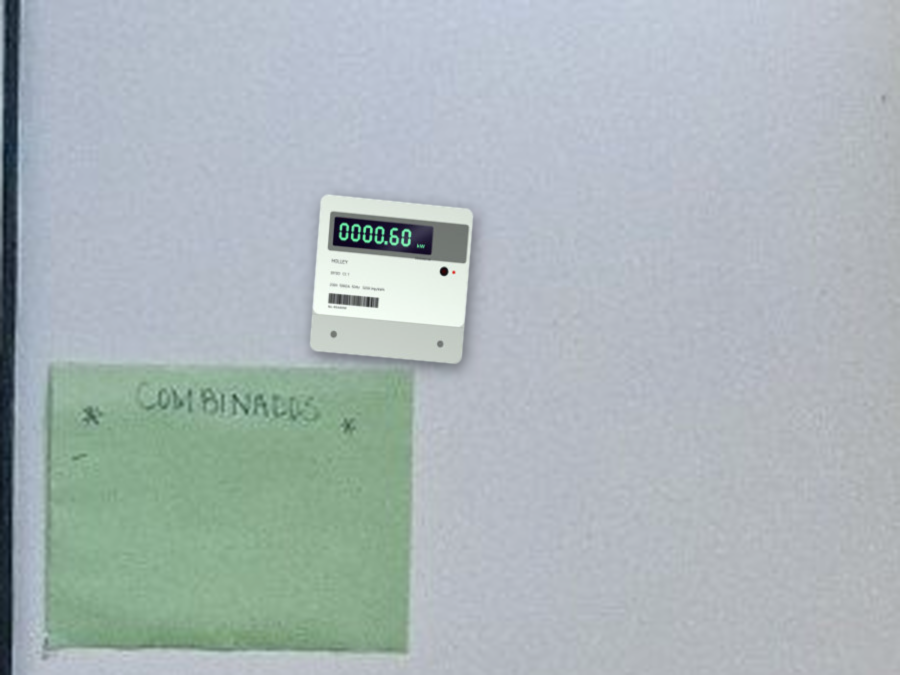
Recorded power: **0.60** kW
